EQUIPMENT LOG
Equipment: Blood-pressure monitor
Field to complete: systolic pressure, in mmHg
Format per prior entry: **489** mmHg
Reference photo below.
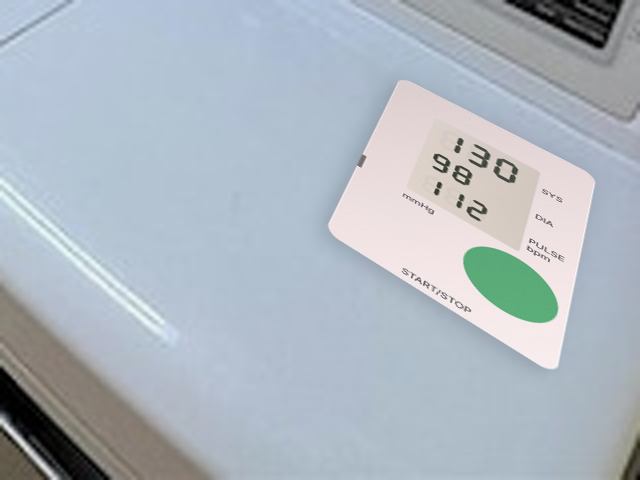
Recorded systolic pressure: **130** mmHg
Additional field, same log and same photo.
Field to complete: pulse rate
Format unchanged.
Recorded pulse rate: **112** bpm
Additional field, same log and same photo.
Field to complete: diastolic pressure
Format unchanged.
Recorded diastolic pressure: **98** mmHg
